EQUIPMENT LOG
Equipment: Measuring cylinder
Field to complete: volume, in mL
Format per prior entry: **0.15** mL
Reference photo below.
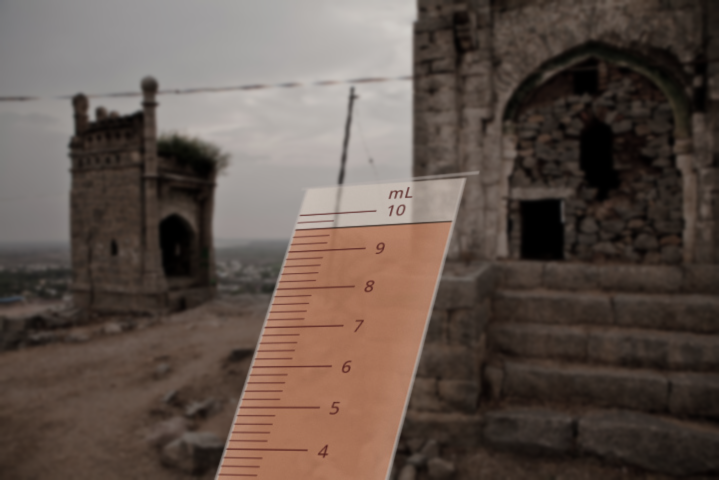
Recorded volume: **9.6** mL
